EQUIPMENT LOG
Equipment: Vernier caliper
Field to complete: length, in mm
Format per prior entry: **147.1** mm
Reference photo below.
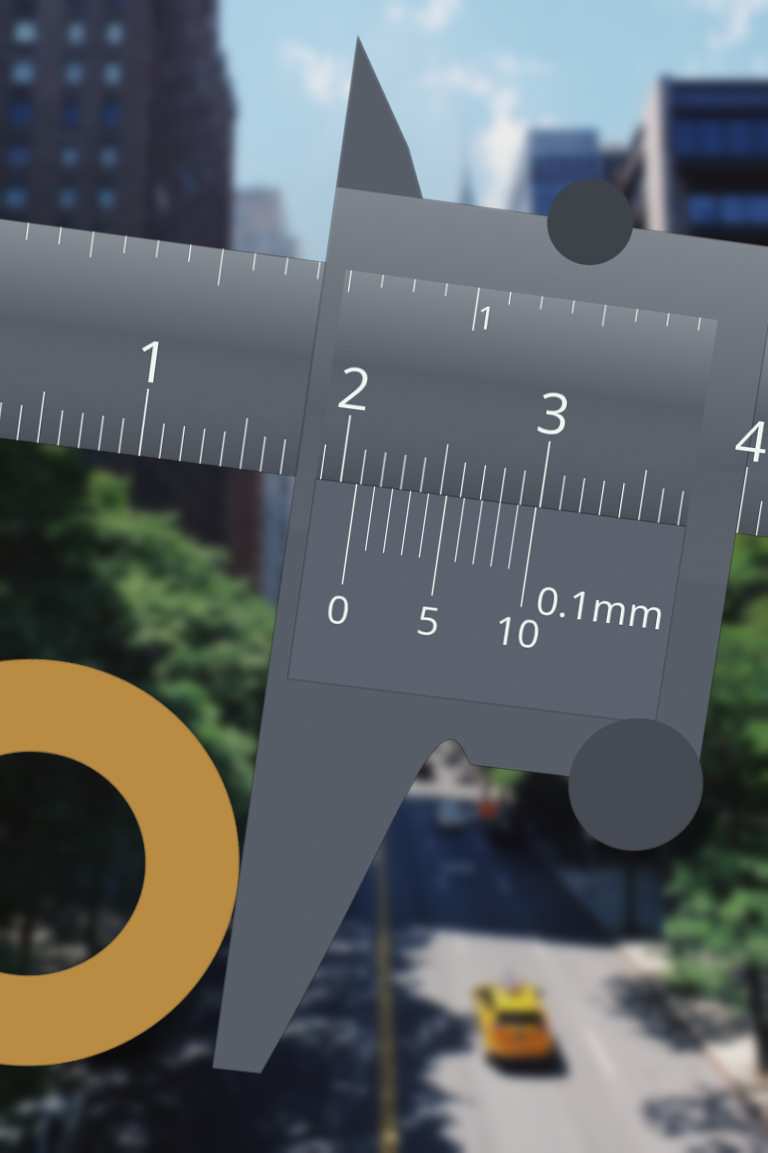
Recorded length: **20.8** mm
